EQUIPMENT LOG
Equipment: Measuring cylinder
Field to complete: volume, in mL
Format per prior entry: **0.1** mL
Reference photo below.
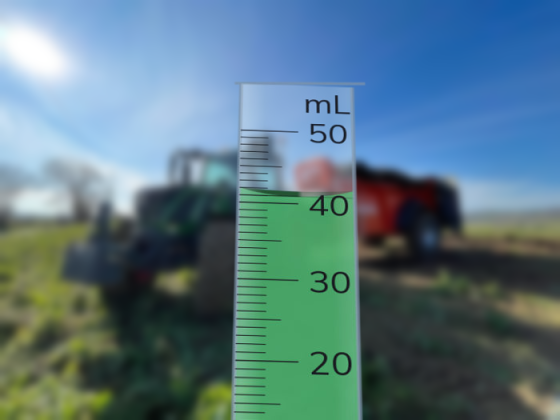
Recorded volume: **41** mL
